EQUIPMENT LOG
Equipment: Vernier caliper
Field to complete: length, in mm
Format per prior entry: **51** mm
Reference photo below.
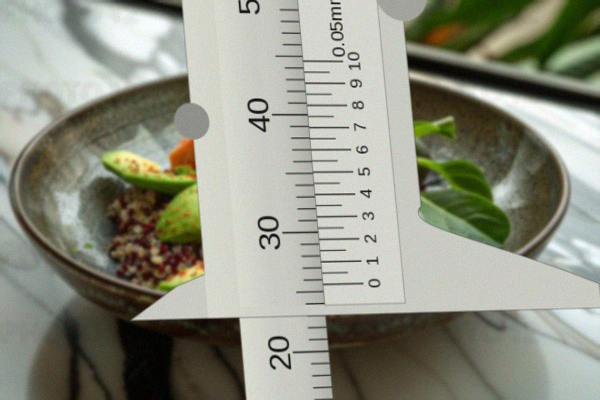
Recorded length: **25.6** mm
